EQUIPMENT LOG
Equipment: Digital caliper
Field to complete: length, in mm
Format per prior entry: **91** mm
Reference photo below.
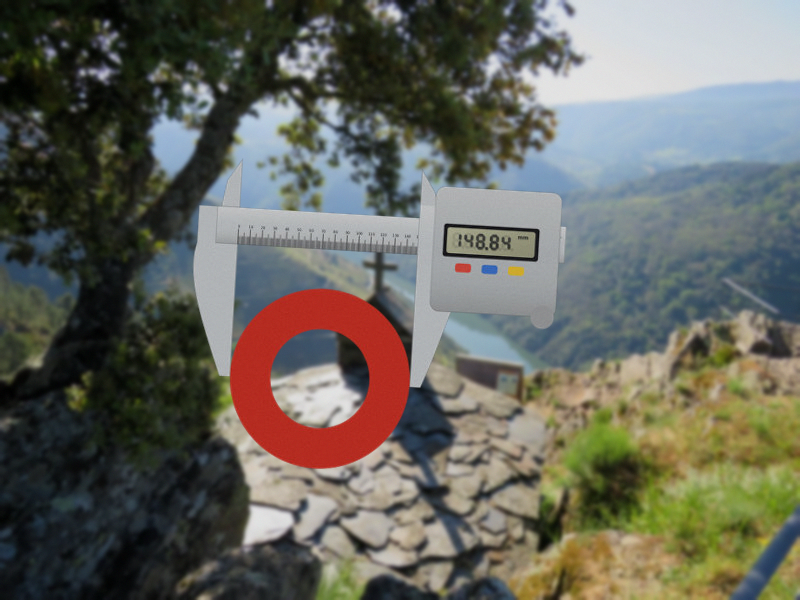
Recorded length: **148.84** mm
